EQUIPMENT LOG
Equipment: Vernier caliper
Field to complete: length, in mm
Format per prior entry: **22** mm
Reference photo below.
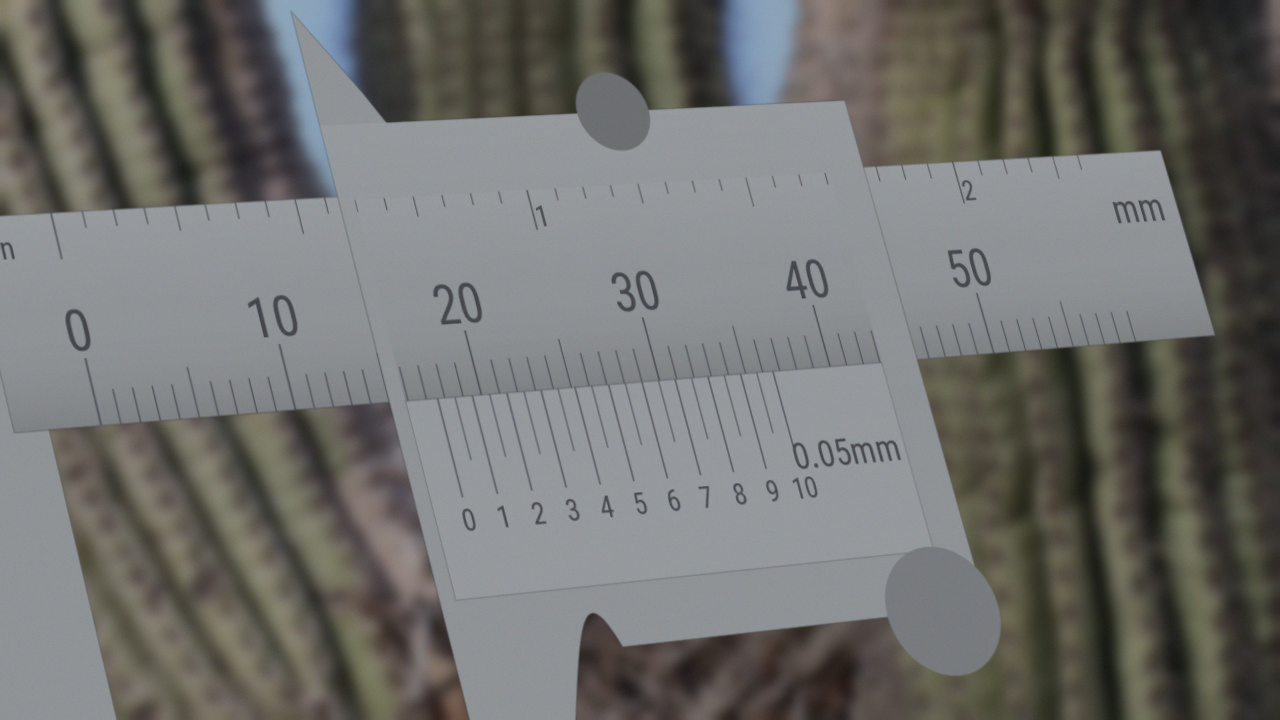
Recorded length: **17.6** mm
